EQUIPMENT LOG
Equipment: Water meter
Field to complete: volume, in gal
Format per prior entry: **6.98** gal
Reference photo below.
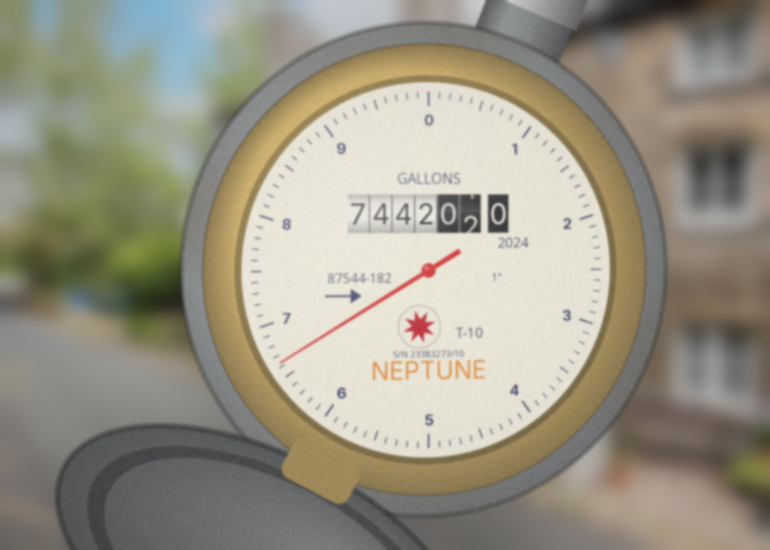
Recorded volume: **7442016.6** gal
